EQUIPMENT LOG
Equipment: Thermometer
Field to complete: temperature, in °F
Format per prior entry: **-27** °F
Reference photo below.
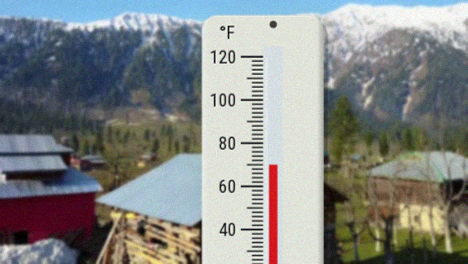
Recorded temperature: **70** °F
